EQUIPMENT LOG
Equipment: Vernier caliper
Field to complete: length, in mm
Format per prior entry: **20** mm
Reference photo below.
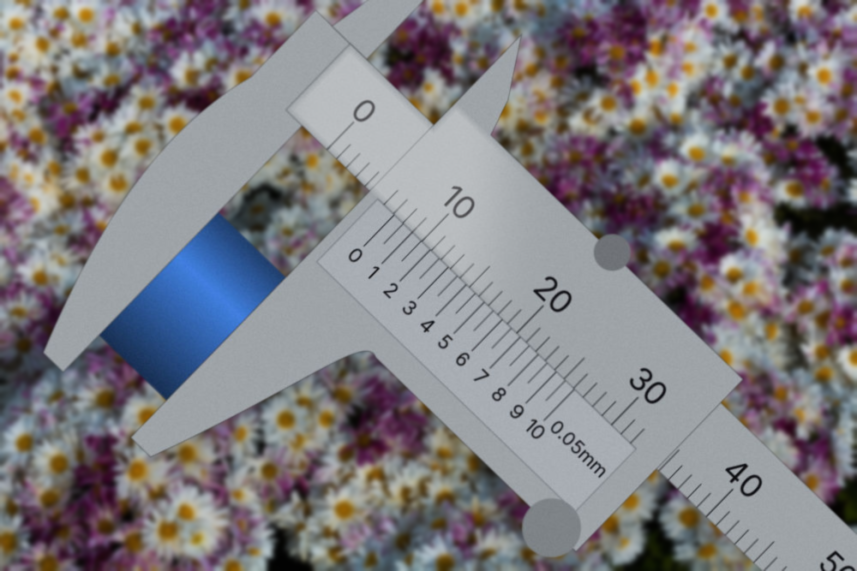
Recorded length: **7.1** mm
